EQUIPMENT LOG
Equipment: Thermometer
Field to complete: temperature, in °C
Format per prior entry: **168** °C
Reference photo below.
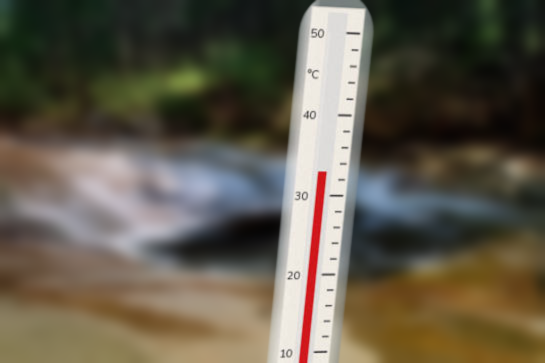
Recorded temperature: **33** °C
